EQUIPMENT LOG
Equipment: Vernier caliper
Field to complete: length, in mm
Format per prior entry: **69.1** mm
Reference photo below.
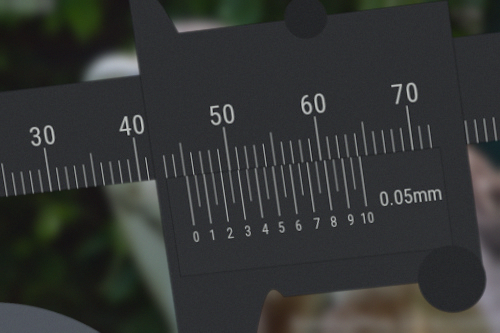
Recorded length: **45.2** mm
